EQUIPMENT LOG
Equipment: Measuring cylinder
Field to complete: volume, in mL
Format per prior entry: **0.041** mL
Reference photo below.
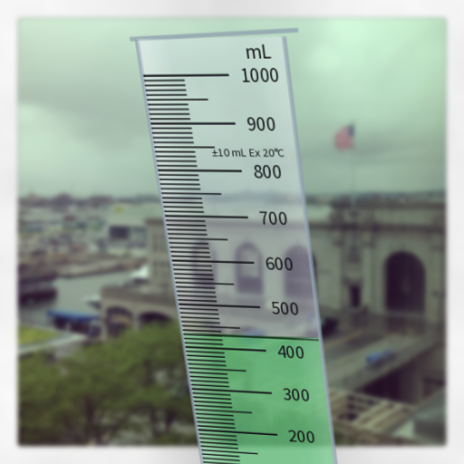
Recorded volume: **430** mL
